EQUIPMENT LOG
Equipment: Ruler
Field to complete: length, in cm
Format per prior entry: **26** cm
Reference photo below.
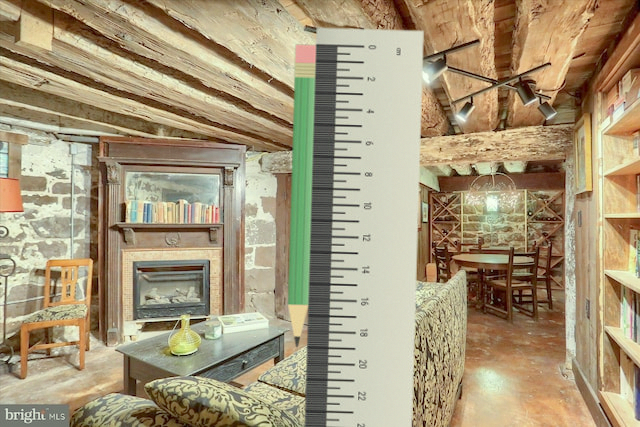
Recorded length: **19** cm
